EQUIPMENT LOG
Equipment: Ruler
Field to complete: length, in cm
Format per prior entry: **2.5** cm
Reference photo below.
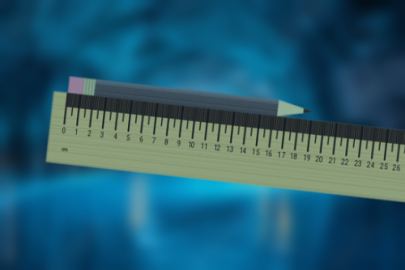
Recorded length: **19** cm
